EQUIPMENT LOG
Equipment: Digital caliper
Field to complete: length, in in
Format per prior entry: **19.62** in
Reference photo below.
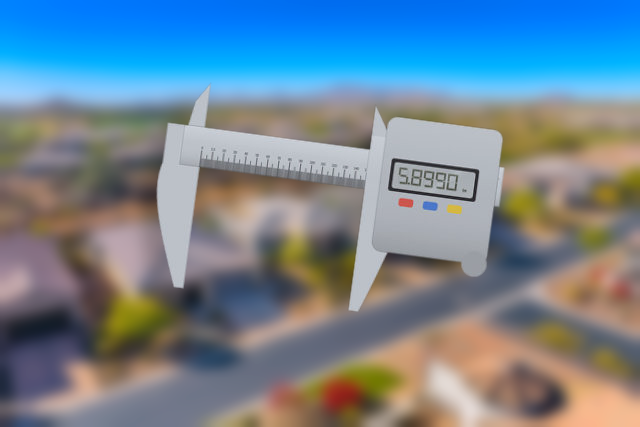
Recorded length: **5.8990** in
